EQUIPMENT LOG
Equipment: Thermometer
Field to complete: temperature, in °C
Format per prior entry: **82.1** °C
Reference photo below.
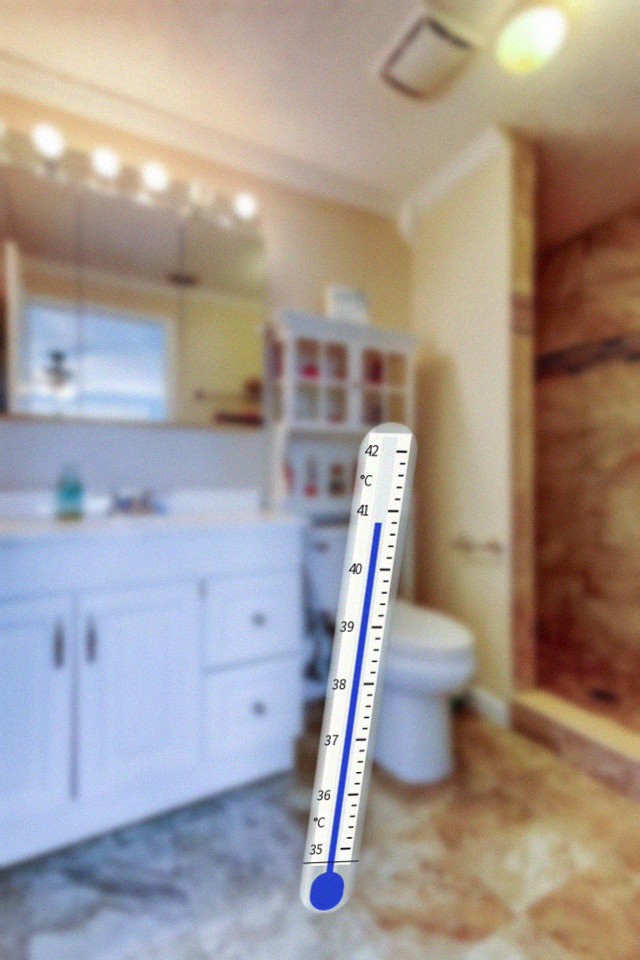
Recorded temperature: **40.8** °C
